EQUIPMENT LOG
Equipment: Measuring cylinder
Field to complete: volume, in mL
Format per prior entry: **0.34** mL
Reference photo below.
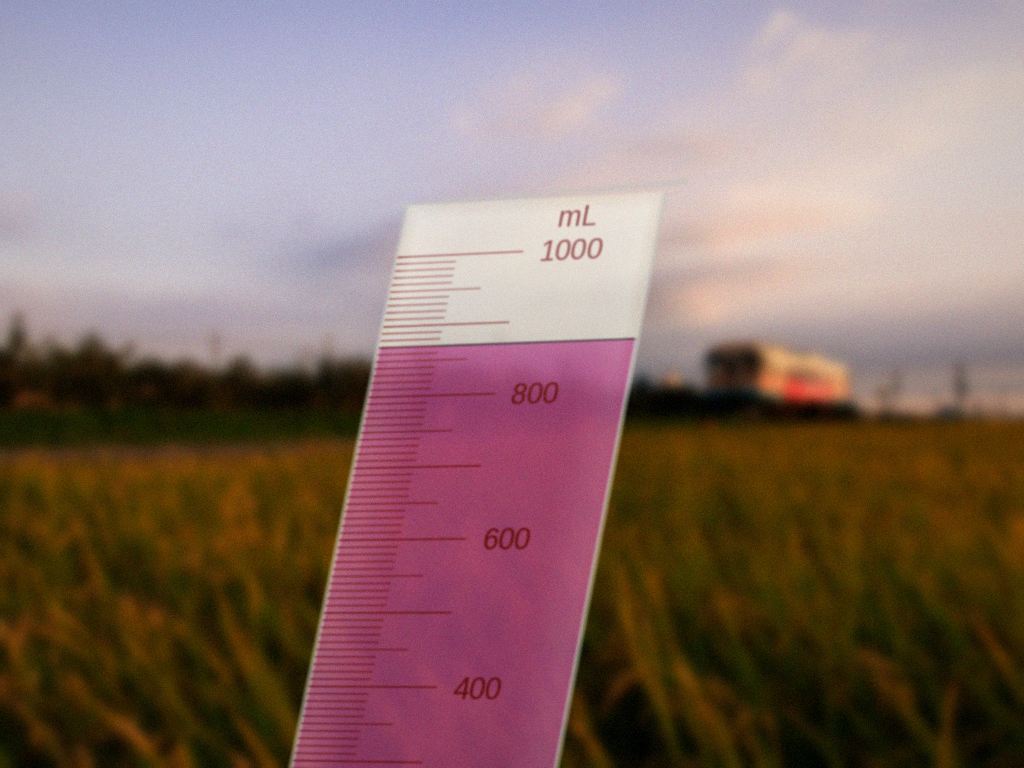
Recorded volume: **870** mL
